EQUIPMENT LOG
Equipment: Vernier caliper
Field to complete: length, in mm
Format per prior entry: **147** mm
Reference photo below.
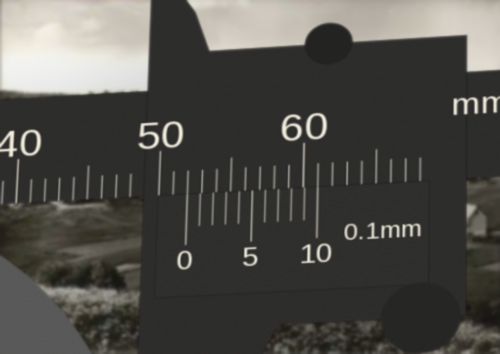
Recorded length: **52.0** mm
